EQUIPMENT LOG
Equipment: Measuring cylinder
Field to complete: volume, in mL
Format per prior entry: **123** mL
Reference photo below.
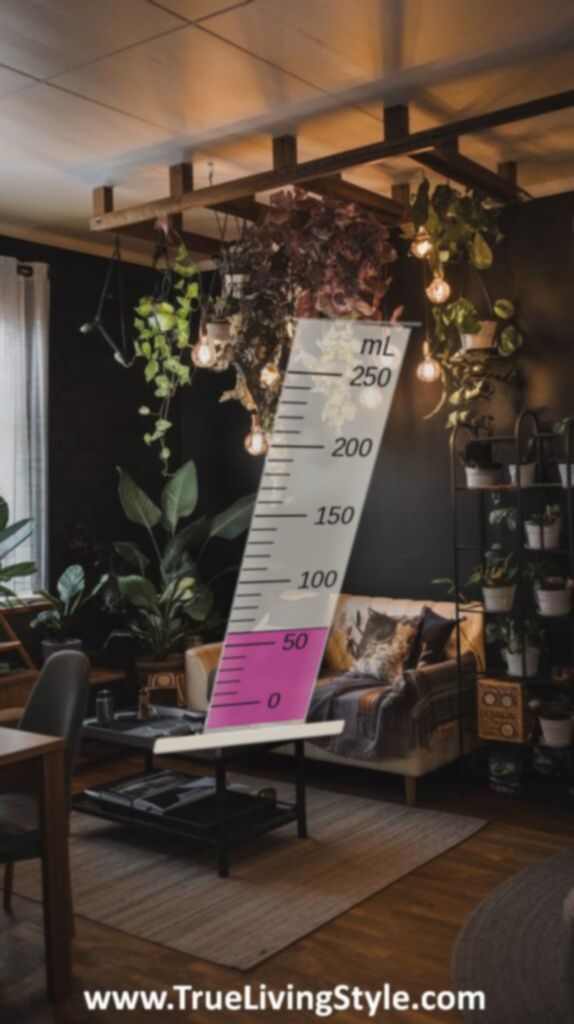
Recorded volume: **60** mL
